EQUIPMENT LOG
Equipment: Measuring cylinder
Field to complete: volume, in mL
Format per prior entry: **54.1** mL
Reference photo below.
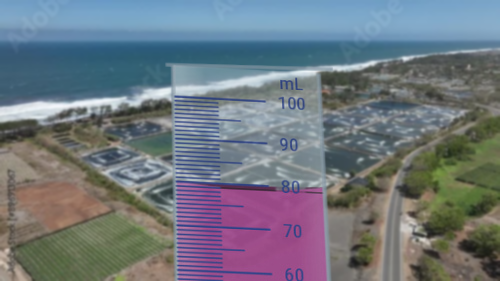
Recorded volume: **79** mL
